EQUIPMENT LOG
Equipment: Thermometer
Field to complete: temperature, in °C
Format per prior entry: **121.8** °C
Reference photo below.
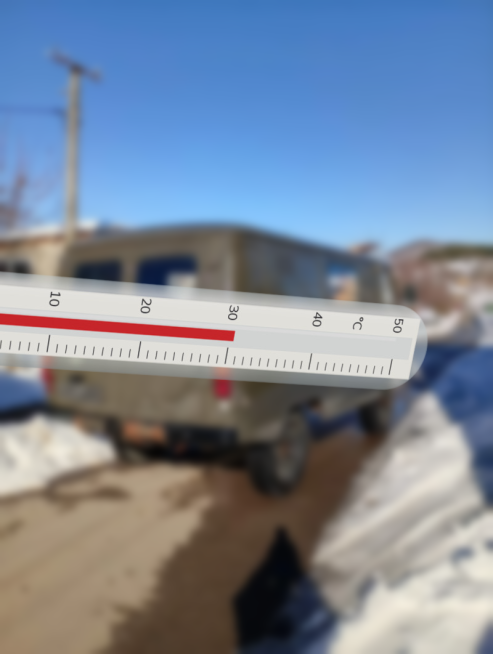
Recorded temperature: **30.5** °C
